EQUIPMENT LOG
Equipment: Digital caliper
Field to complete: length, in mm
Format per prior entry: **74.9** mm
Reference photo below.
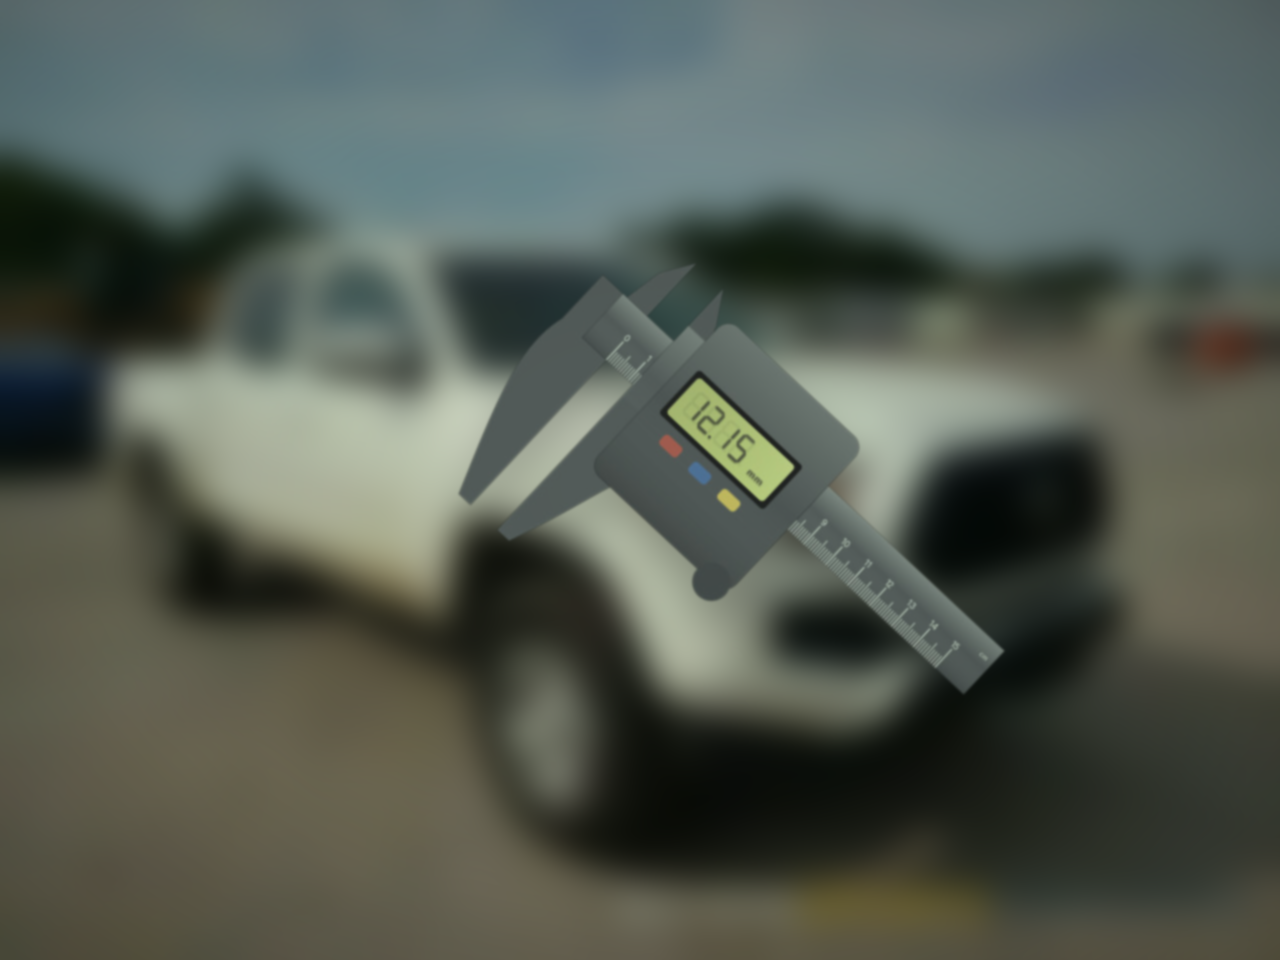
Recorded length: **12.15** mm
